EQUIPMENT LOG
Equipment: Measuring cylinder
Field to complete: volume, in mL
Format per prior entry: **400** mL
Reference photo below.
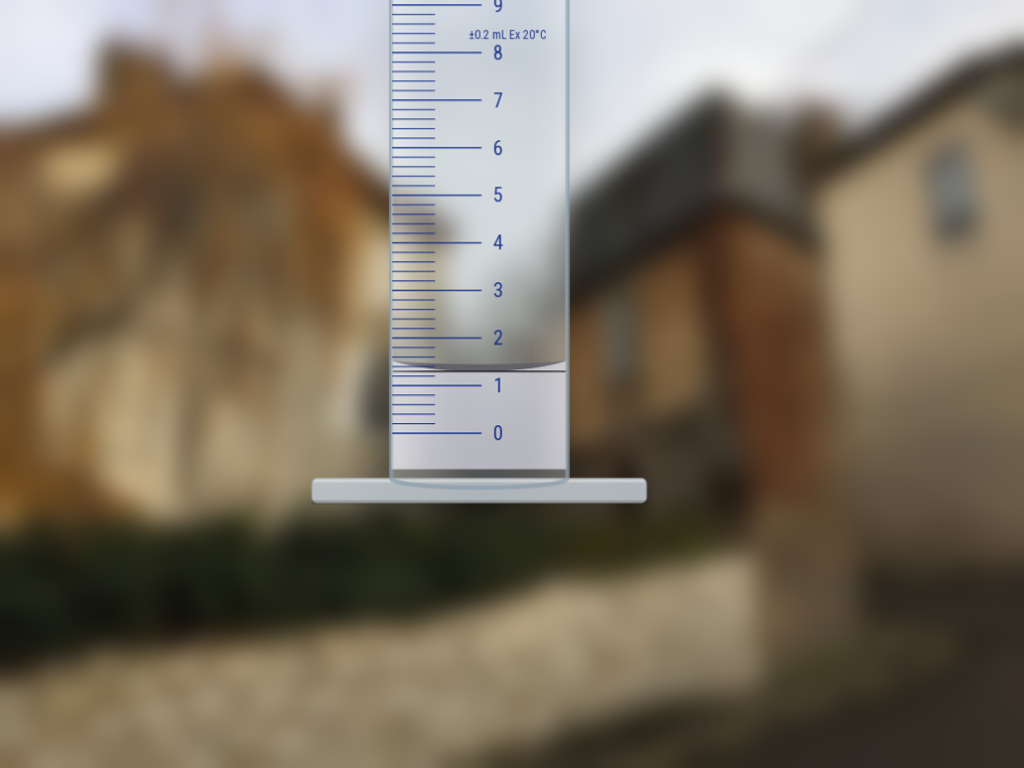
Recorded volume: **1.3** mL
